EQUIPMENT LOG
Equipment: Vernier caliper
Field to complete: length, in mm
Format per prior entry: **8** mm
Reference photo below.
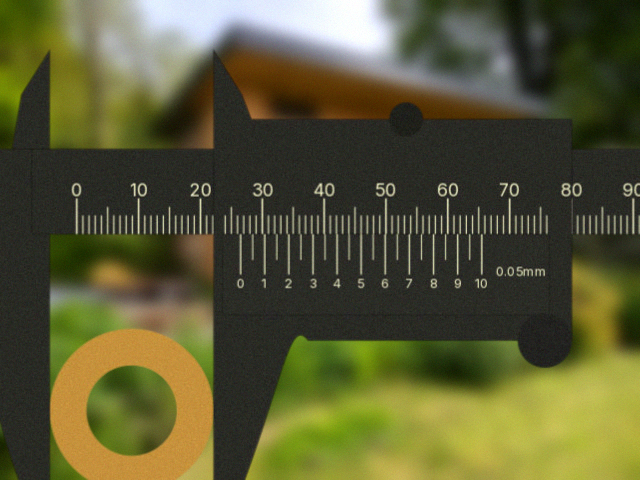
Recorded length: **26.5** mm
